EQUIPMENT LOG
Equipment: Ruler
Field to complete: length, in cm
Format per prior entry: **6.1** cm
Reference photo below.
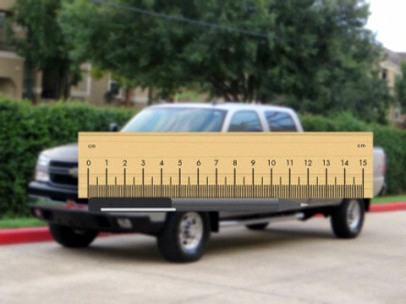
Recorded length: **12** cm
